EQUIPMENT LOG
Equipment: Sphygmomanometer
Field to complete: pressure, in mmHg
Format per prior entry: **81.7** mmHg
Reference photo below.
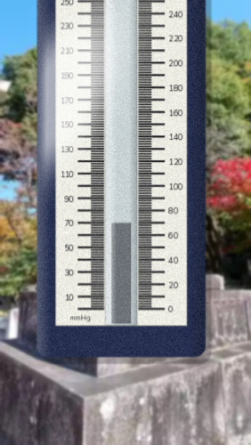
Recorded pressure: **70** mmHg
